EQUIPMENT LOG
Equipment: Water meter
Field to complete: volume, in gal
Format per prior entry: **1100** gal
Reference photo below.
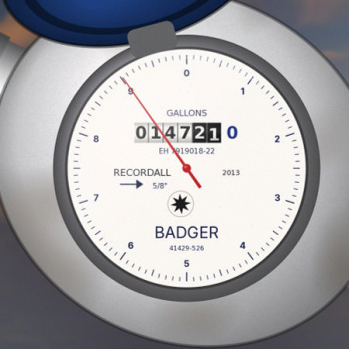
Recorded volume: **147209.0** gal
